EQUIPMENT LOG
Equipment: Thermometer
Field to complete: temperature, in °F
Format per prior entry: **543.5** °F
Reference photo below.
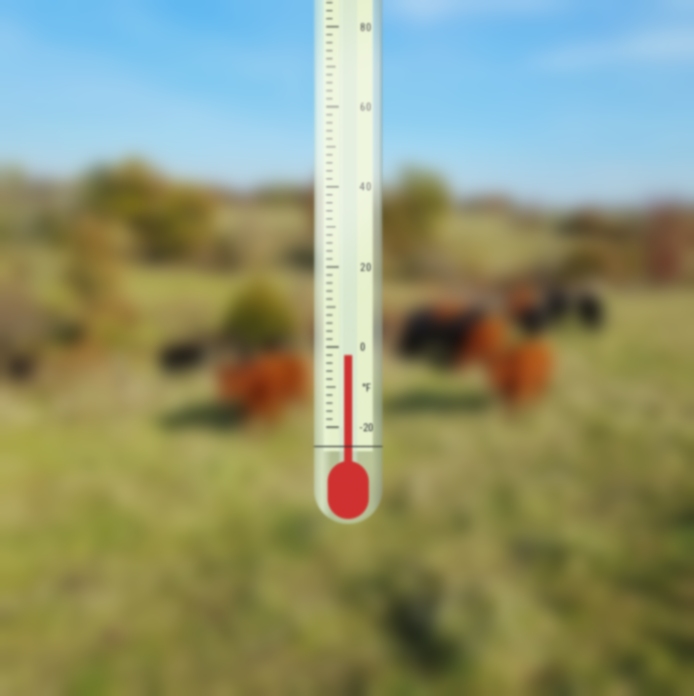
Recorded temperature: **-2** °F
